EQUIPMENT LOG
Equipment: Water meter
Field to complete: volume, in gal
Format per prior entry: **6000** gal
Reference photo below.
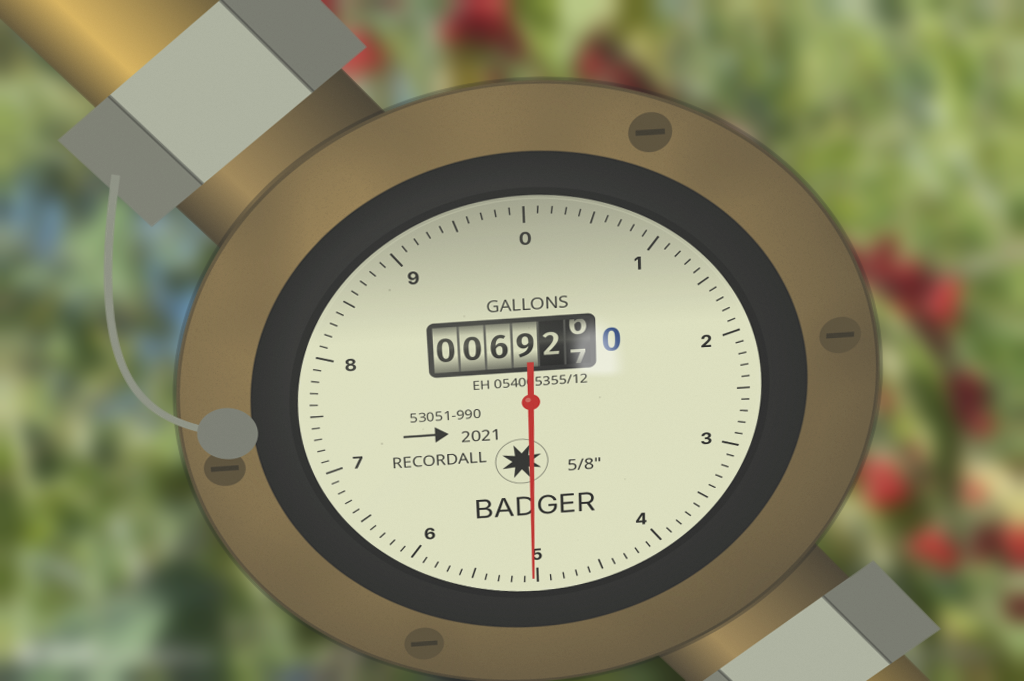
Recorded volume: **69265.0** gal
